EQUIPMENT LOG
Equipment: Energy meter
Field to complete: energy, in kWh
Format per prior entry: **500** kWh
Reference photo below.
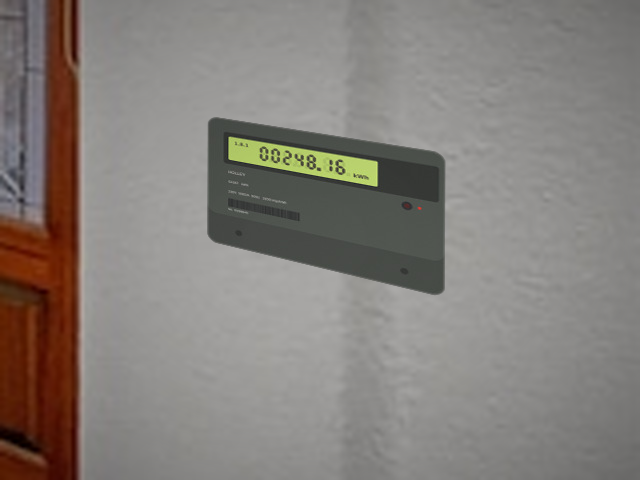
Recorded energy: **248.16** kWh
